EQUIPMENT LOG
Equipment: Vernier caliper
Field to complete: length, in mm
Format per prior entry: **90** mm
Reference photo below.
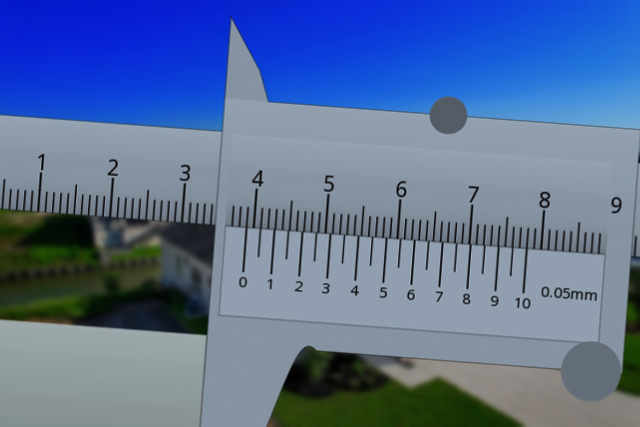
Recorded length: **39.0** mm
